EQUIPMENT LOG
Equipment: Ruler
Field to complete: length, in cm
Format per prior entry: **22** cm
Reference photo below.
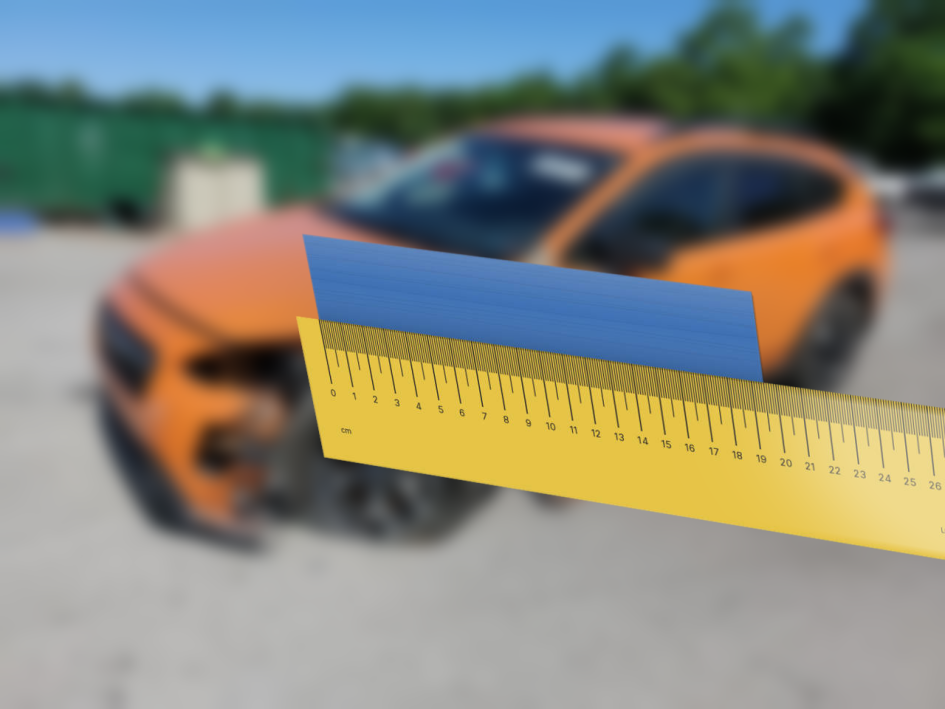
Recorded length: **19.5** cm
